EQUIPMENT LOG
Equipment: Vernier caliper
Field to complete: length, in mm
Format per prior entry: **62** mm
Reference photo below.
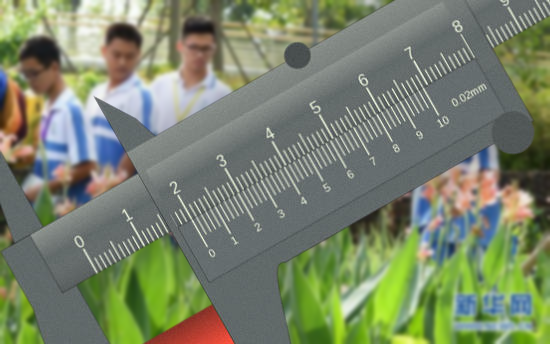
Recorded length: **20.0** mm
